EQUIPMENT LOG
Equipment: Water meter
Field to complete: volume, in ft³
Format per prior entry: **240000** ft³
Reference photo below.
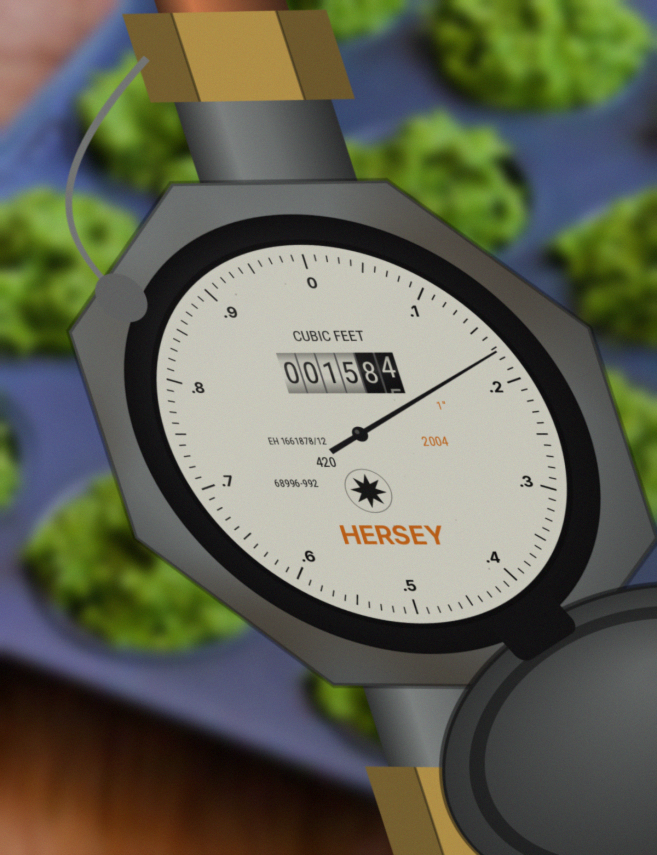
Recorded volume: **1584.17** ft³
